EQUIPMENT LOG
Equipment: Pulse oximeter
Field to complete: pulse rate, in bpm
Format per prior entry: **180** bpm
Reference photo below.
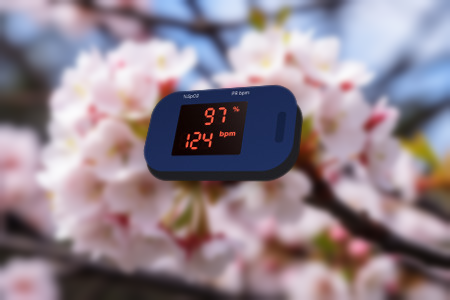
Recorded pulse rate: **124** bpm
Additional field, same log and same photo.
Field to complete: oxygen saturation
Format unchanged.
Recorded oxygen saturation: **97** %
